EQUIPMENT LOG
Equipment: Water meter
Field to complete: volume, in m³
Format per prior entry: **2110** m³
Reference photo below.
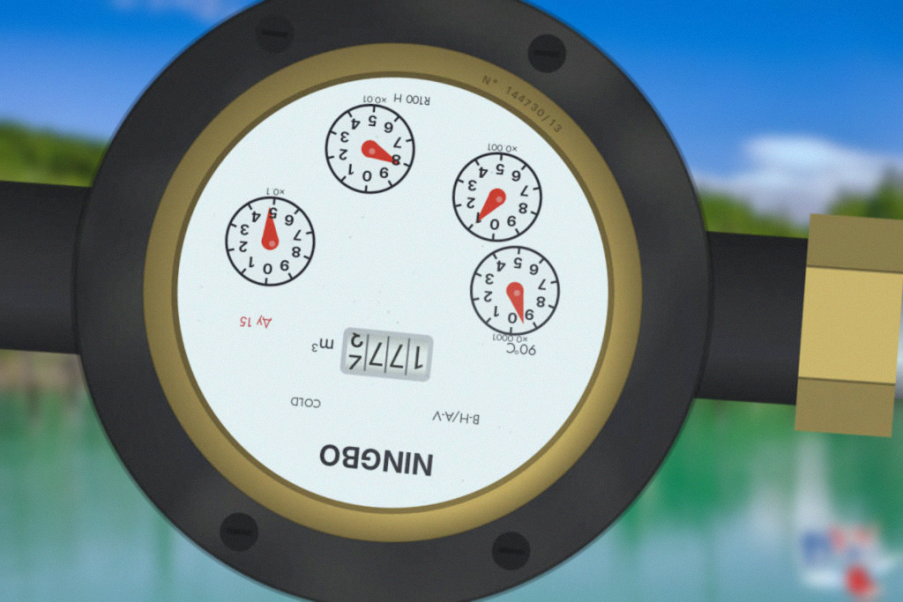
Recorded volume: **1772.4809** m³
